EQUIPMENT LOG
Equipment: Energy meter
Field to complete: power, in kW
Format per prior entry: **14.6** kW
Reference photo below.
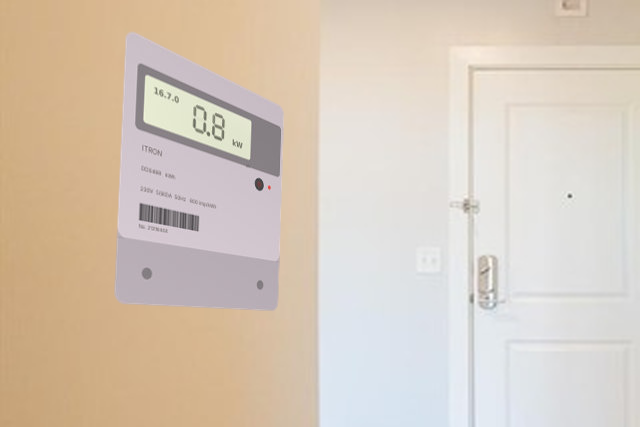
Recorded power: **0.8** kW
